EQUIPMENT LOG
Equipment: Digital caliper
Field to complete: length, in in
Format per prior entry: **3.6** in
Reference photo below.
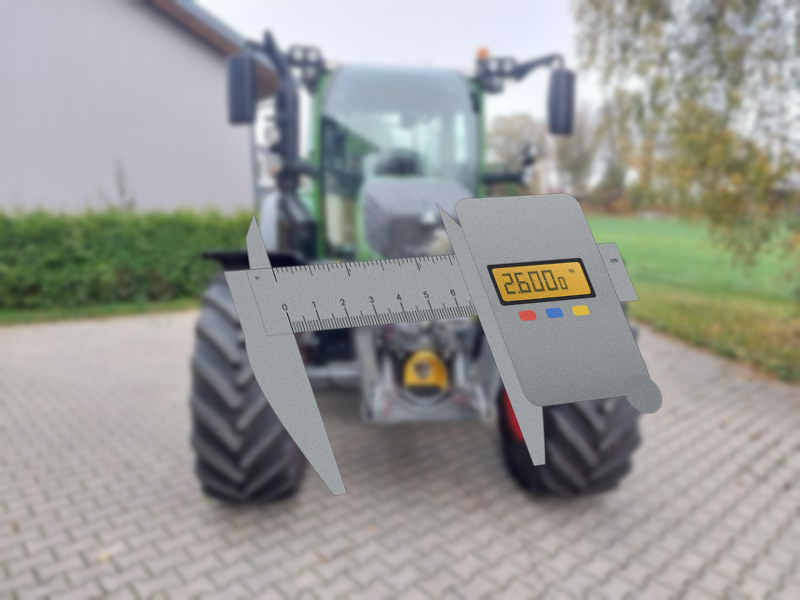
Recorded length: **2.6000** in
